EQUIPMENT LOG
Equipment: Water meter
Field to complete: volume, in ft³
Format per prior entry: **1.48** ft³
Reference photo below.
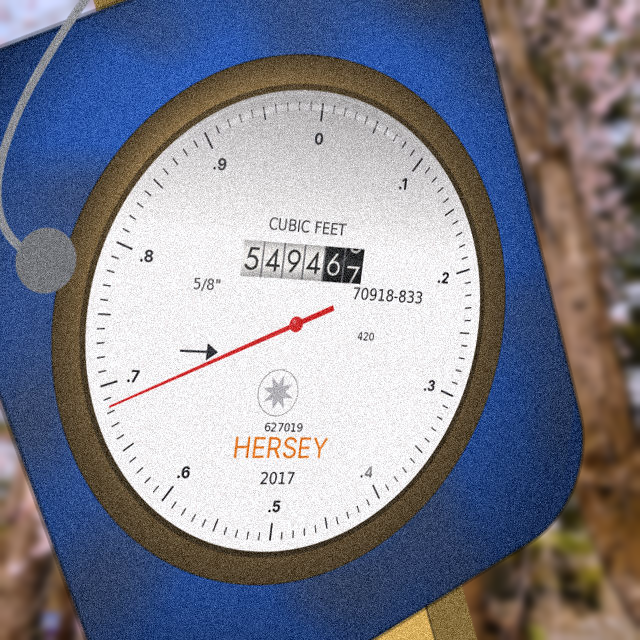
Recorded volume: **549466.68** ft³
